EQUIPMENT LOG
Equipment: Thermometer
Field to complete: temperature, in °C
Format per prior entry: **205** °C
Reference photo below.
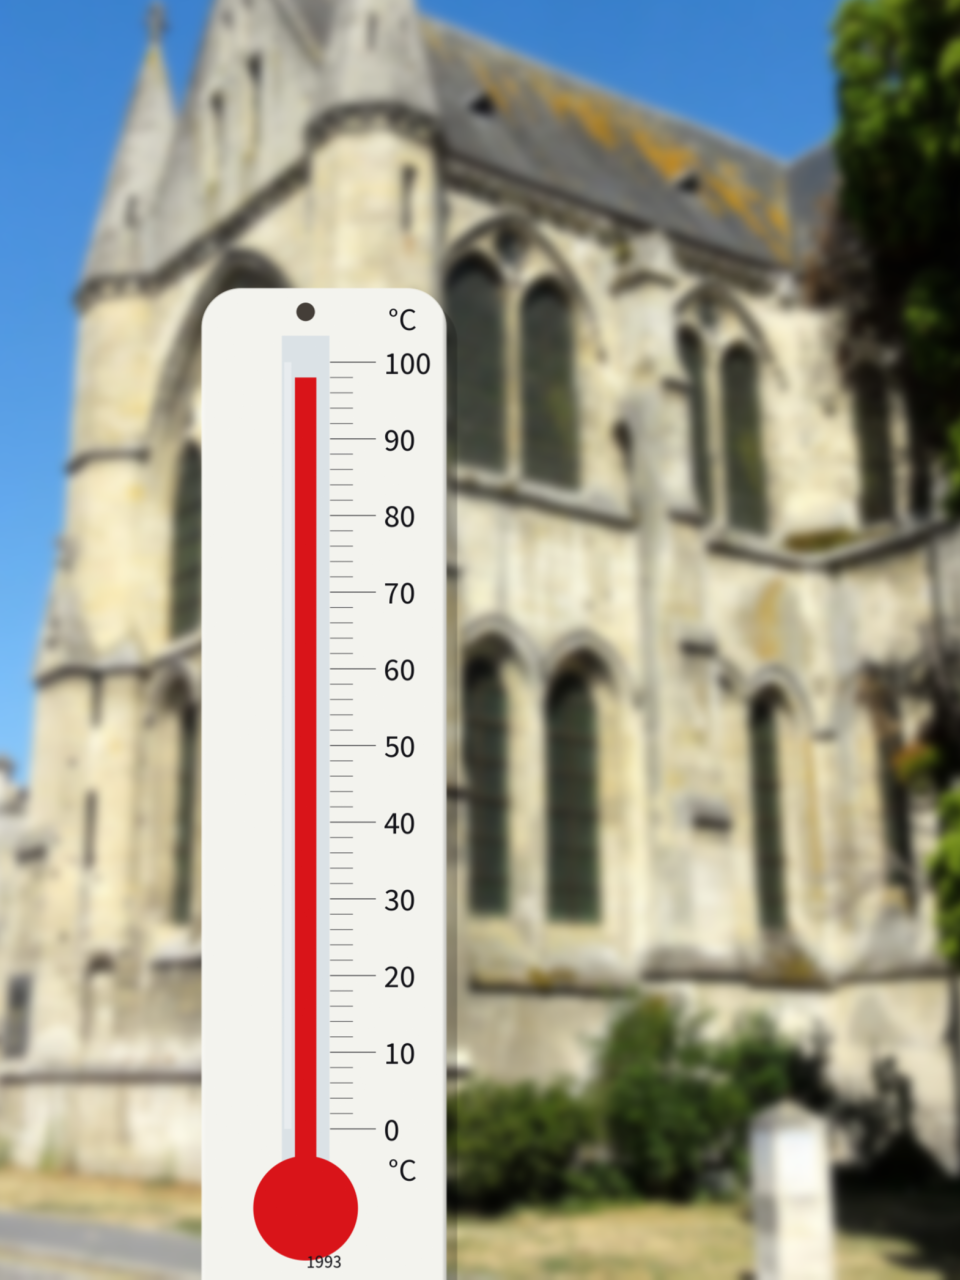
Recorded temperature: **98** °C
